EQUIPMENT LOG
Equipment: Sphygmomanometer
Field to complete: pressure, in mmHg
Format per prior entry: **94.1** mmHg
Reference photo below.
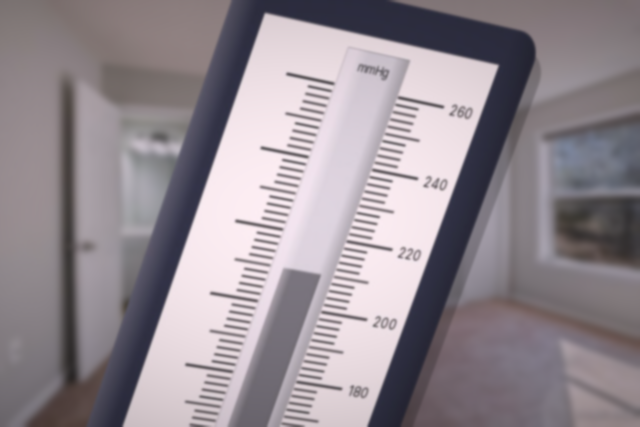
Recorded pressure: **210** mmHg
